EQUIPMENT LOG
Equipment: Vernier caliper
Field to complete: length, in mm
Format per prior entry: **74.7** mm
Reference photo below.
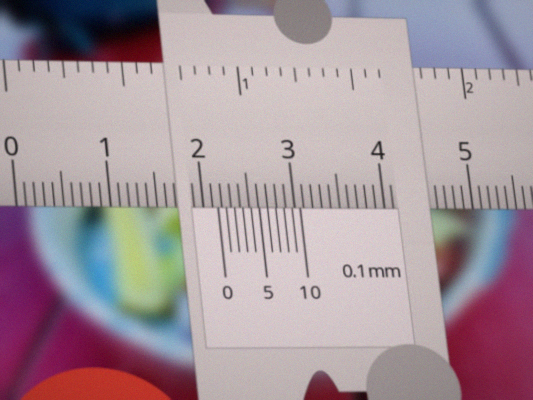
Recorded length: **21.6** mm
